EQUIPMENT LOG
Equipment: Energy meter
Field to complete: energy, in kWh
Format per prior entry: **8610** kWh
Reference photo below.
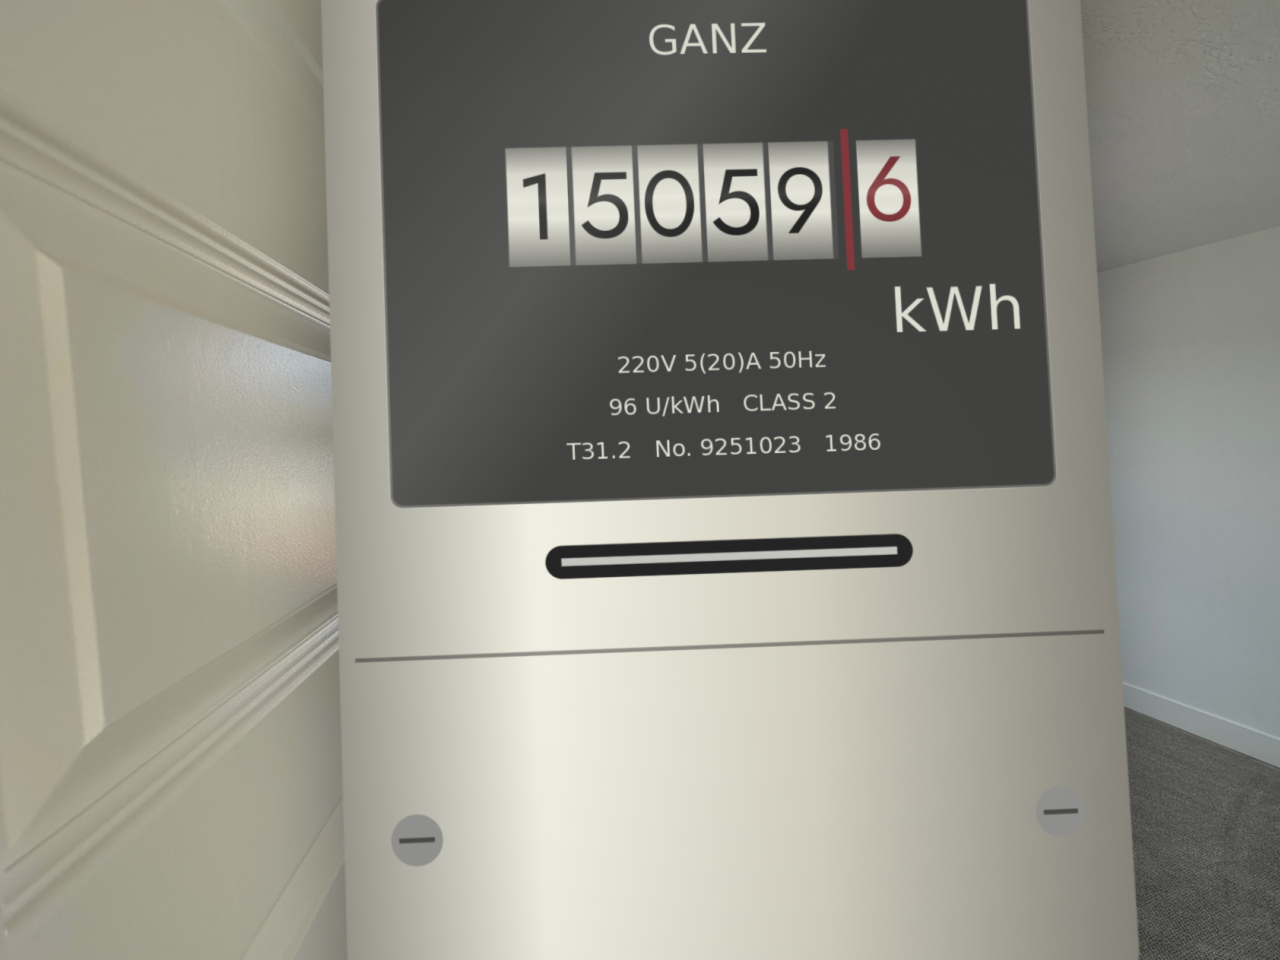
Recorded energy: **15059.6** kWh
